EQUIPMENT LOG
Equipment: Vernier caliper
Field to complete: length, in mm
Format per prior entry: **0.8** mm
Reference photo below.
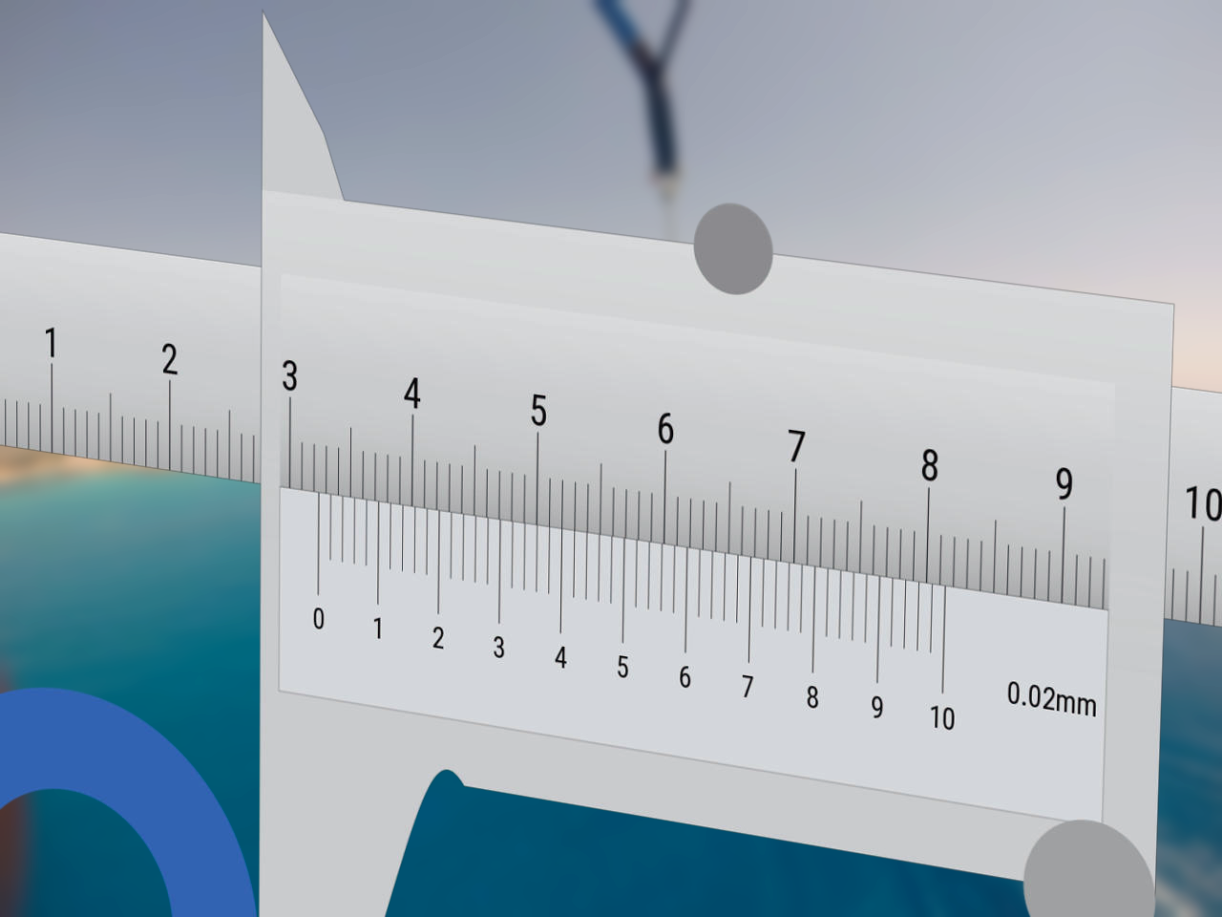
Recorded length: **32.4** mm
